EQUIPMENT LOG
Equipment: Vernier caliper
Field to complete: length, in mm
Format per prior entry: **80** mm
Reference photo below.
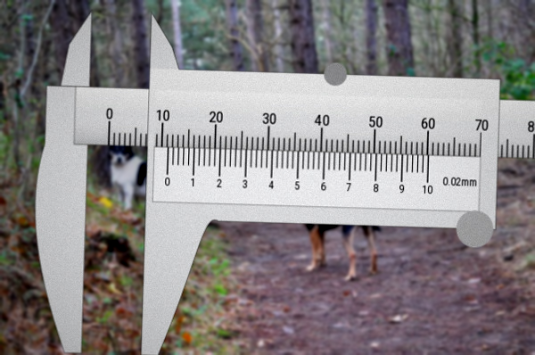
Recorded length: **11.2** mm
